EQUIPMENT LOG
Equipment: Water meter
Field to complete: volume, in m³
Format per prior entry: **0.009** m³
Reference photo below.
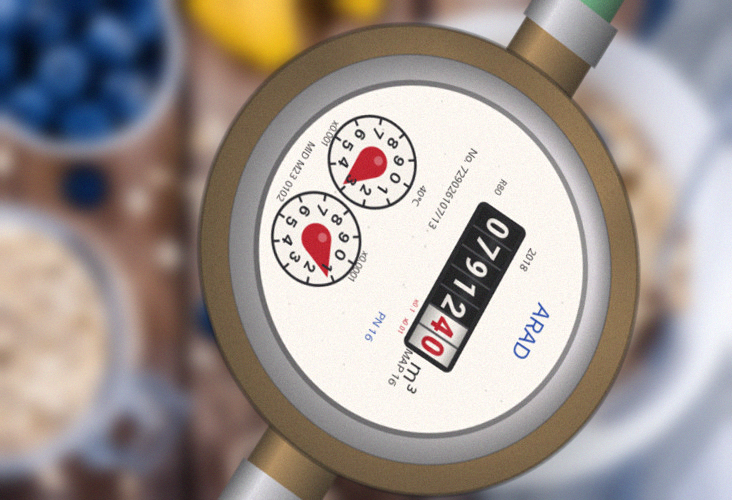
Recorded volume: **7912.4031** m³
